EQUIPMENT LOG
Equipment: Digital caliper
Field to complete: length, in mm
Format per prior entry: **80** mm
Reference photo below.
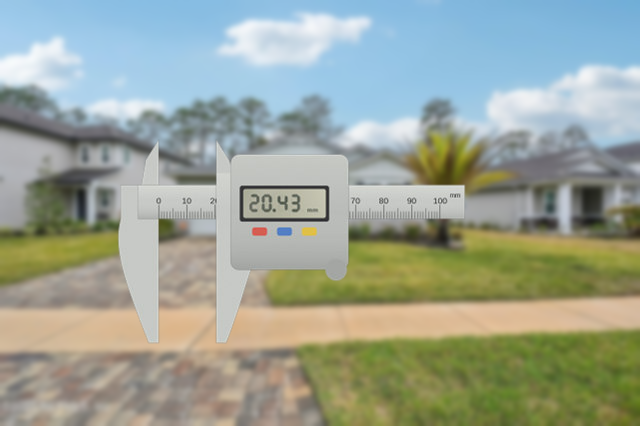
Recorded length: **20.43** mm
